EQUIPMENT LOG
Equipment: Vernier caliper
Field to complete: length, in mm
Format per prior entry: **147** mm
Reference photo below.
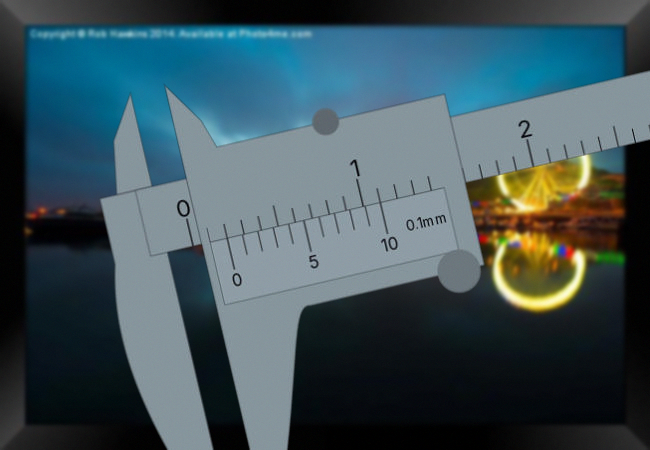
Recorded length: **2.0** mm
